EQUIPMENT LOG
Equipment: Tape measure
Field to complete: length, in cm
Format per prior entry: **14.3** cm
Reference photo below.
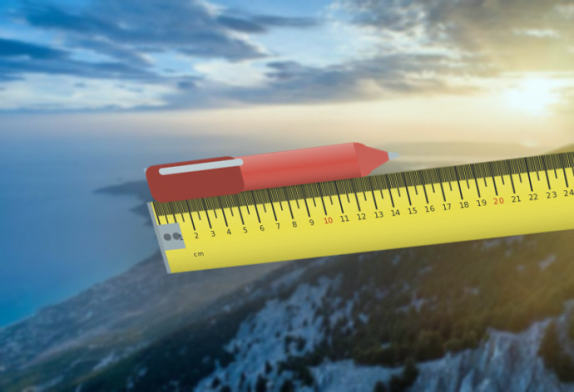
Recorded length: **15** cm
